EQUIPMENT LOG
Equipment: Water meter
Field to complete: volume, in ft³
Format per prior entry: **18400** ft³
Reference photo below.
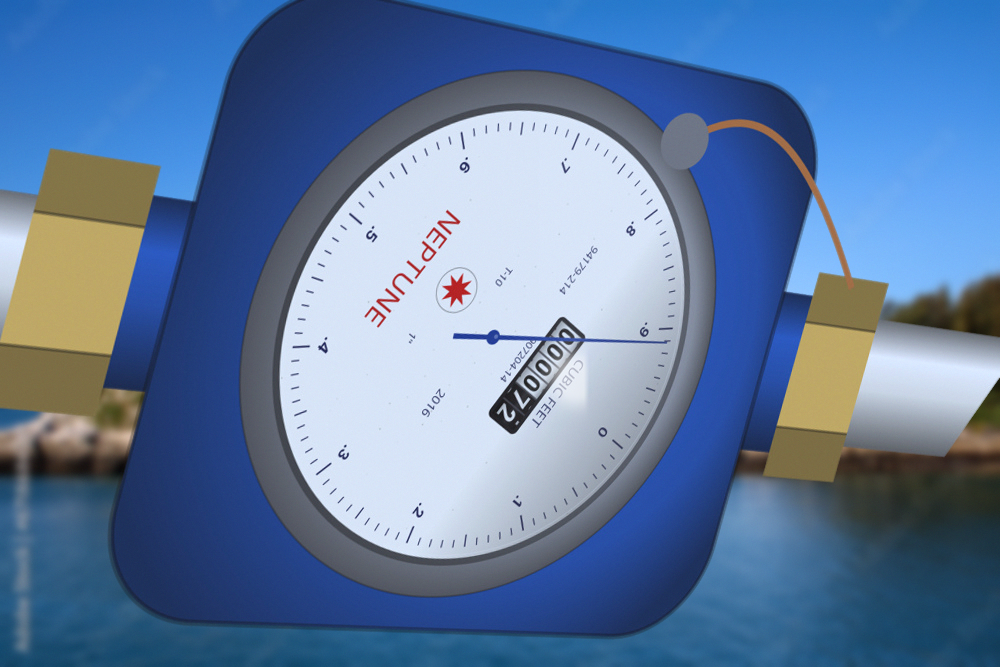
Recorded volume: **71.91** ft³
